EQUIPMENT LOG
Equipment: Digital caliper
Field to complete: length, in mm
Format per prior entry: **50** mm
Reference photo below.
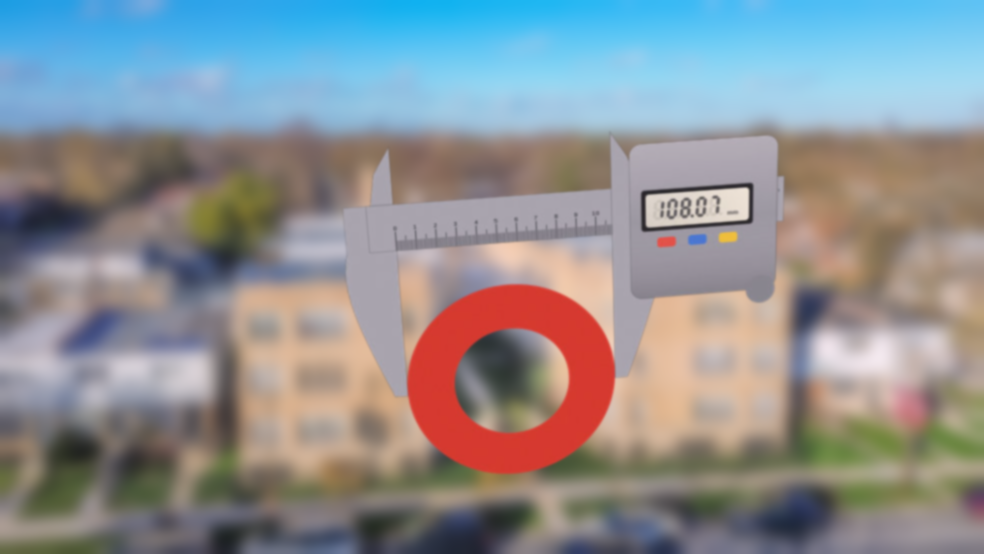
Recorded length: **108.07** mm
